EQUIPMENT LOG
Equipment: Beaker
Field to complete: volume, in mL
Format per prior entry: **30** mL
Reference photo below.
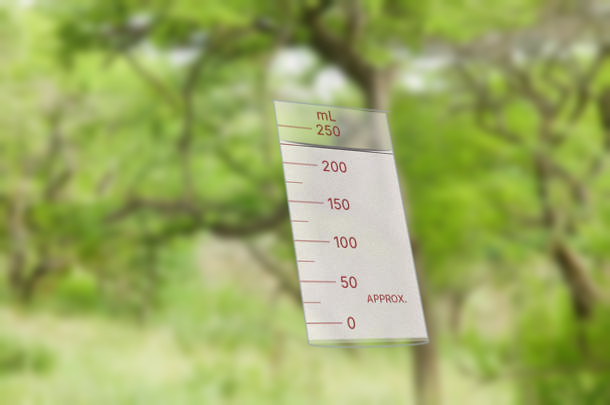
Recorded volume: **225** mL
